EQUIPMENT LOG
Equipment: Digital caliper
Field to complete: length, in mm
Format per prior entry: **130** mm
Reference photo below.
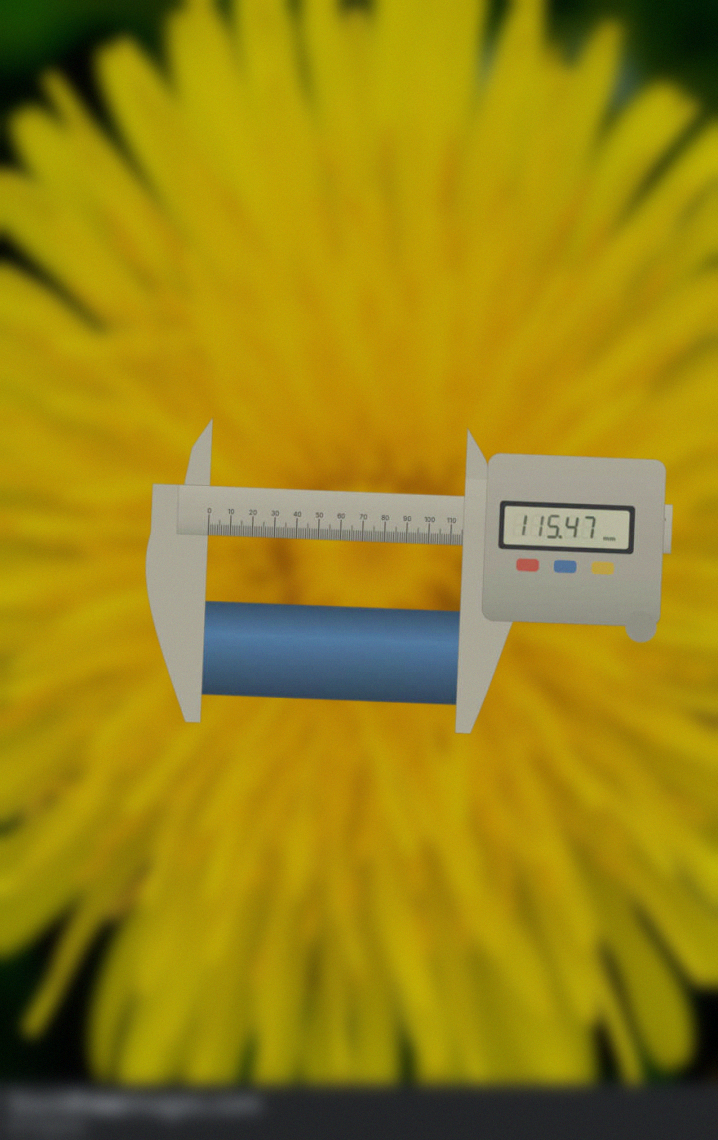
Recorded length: **115.47** mm
